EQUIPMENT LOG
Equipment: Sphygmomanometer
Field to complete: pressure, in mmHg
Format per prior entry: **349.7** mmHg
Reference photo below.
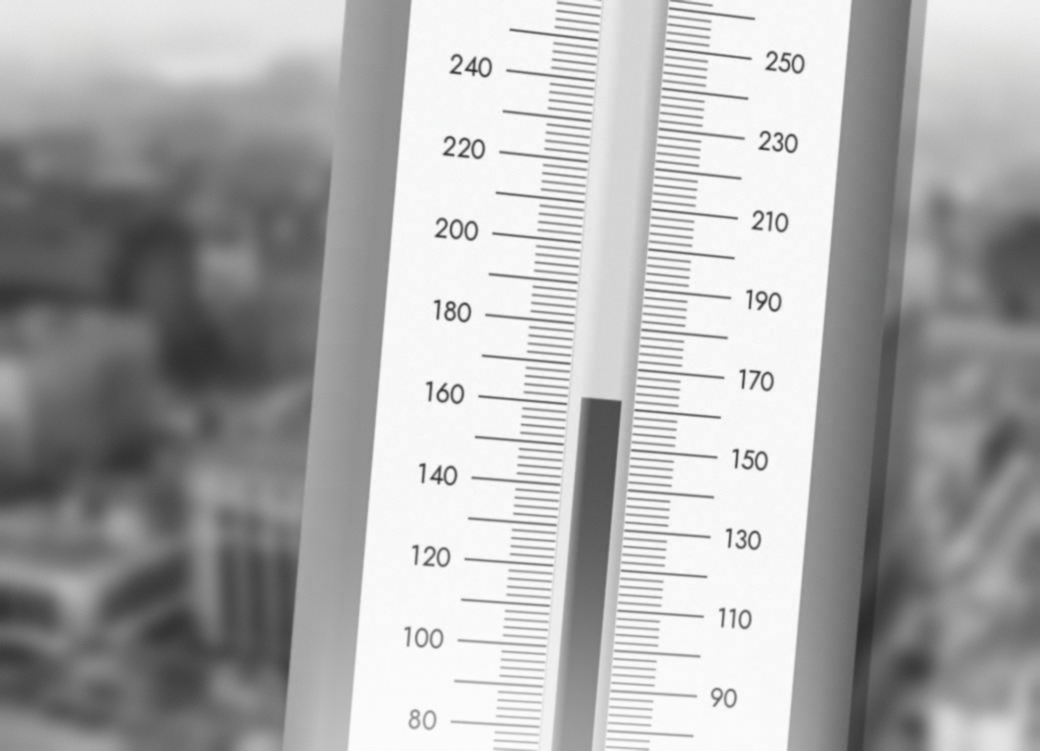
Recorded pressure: **162** mmHg
